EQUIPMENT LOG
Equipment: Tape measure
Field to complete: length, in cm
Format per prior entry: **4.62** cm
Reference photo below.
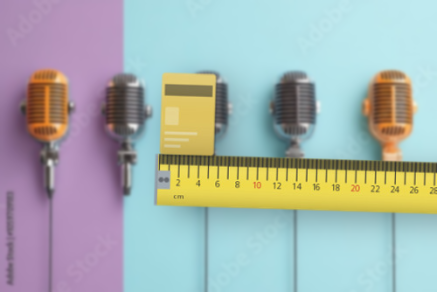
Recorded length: **5.5** cm
